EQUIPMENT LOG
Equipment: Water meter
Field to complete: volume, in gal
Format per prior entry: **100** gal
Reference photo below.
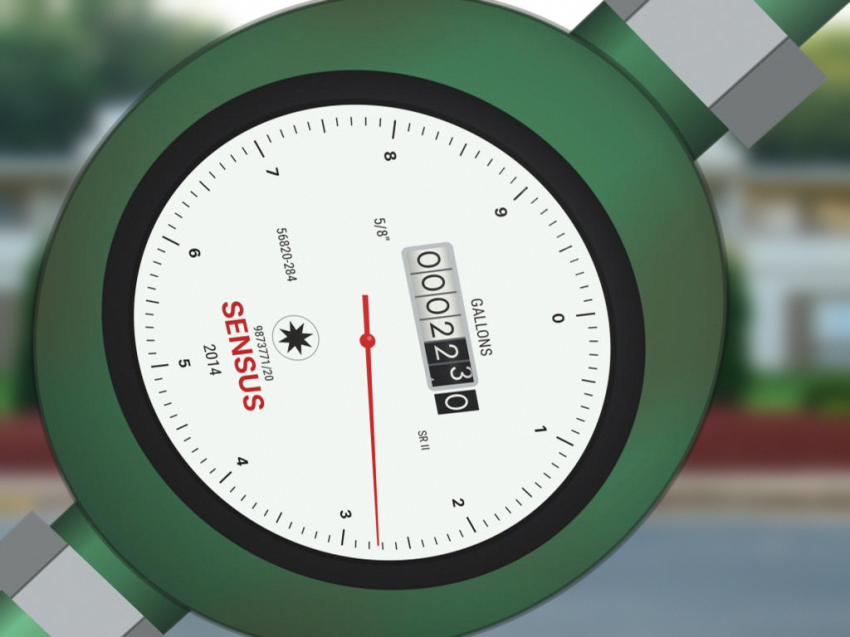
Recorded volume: **2232.7** gal
